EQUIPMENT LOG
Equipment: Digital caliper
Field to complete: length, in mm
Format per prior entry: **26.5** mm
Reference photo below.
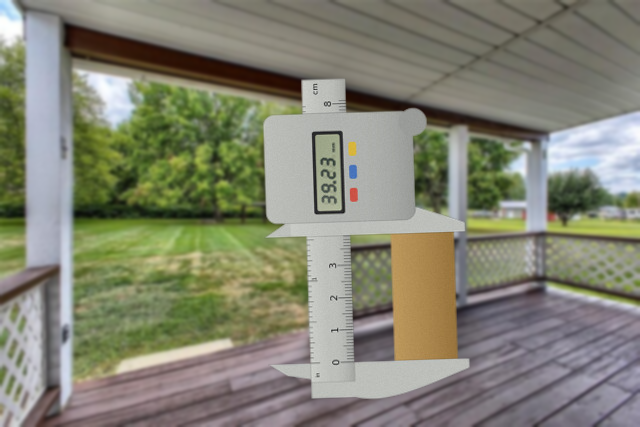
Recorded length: **39.23** mm
